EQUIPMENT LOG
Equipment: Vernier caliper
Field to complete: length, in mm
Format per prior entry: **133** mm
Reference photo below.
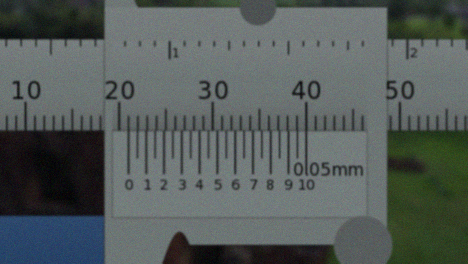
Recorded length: **21.0** mm
